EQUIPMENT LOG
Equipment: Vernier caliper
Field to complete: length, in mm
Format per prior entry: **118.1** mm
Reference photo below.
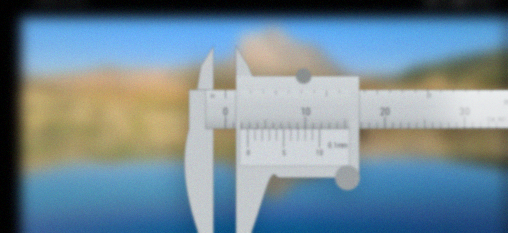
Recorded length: **2.8** mm
